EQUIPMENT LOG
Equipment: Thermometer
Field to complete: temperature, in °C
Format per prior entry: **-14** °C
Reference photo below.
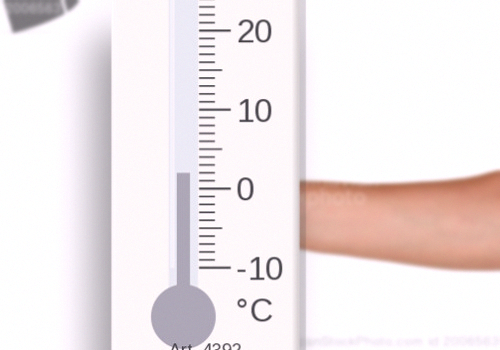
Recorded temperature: **2** °C
